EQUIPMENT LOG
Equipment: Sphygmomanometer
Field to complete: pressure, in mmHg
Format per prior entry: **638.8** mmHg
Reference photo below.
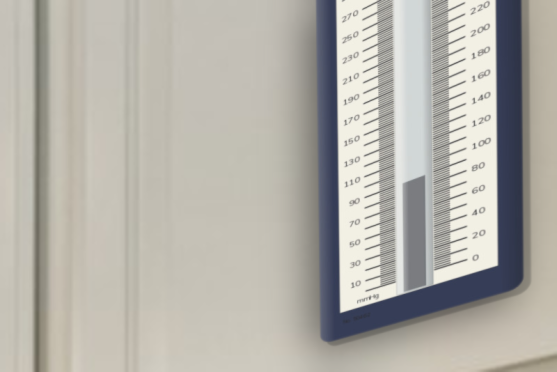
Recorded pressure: **90** mmHg
